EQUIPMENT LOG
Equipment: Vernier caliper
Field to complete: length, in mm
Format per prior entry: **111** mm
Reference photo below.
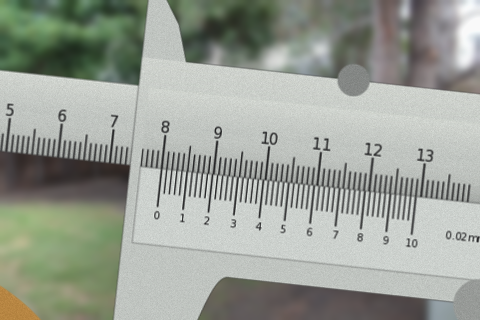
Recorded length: **80.0** mm
